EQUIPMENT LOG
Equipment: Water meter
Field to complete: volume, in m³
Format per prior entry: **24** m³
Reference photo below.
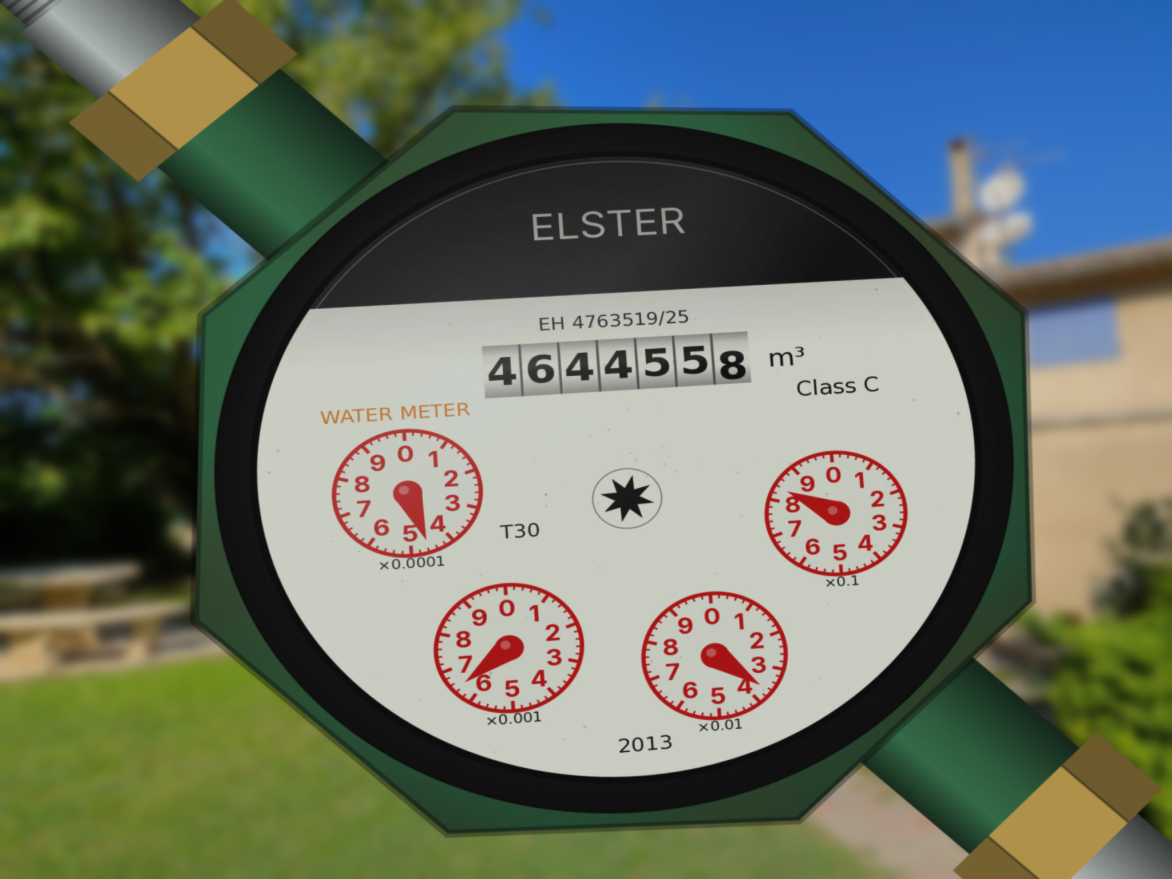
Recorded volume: **4644557.8364** m³
